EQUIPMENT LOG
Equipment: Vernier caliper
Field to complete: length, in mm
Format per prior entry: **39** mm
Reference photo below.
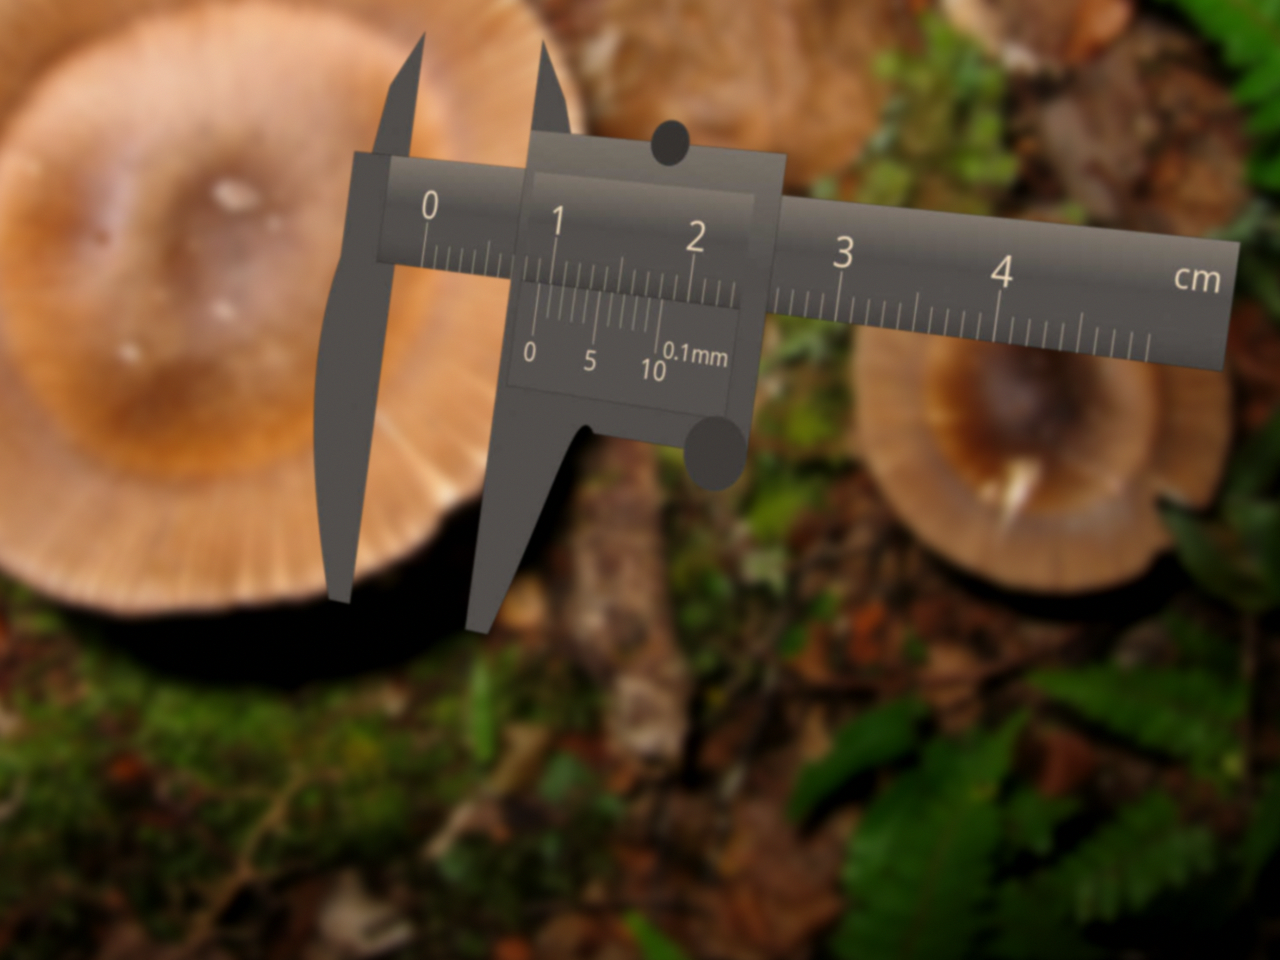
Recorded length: **9.2** mm
